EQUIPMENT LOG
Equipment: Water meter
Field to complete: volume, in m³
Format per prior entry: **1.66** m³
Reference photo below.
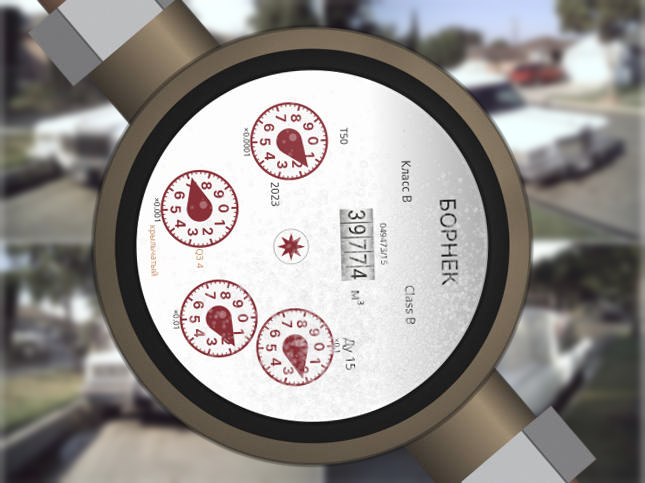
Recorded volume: **39774.2171** m³
